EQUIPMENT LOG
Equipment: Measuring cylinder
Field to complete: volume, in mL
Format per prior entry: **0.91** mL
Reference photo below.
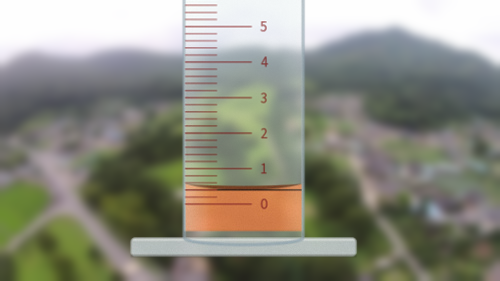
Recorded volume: **0.4** mL
